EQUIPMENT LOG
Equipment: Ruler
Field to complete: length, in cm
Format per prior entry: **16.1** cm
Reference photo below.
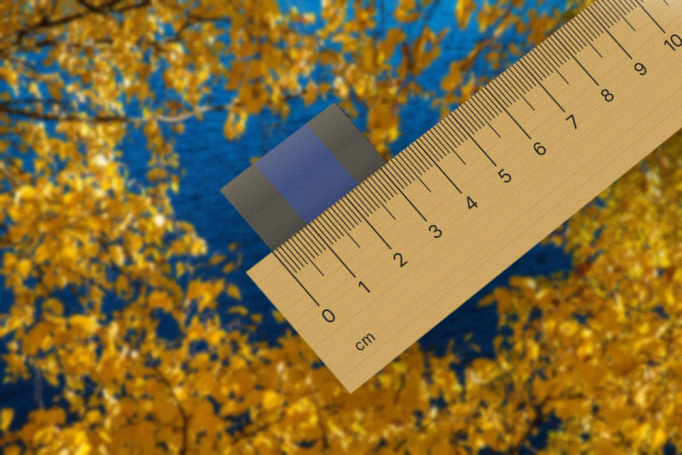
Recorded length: **3.2** cm
